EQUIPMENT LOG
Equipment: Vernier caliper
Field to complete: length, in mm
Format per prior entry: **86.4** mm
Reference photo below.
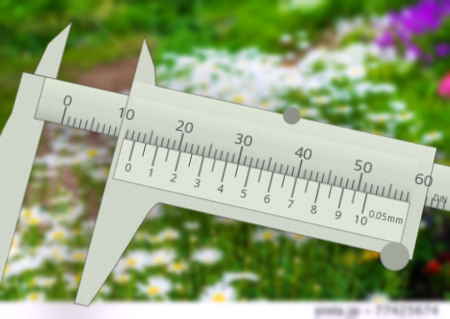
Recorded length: **12.5** mm
